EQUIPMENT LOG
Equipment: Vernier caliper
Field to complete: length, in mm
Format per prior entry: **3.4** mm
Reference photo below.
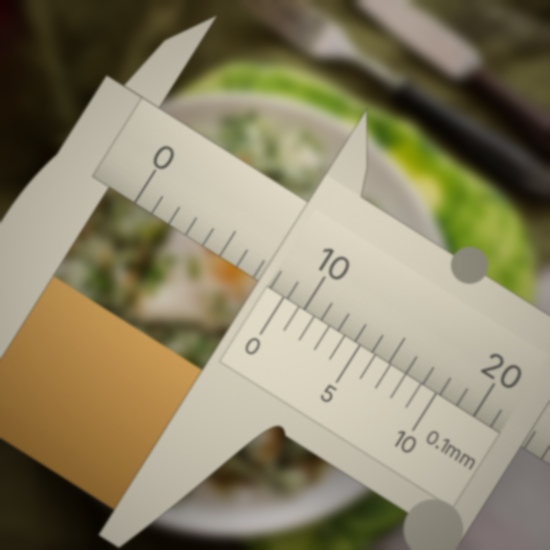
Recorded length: **8.8** mm
